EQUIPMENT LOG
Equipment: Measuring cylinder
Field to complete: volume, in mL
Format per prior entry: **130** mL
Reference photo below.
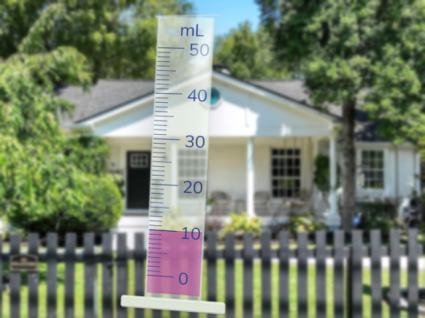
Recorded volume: **10** mL
